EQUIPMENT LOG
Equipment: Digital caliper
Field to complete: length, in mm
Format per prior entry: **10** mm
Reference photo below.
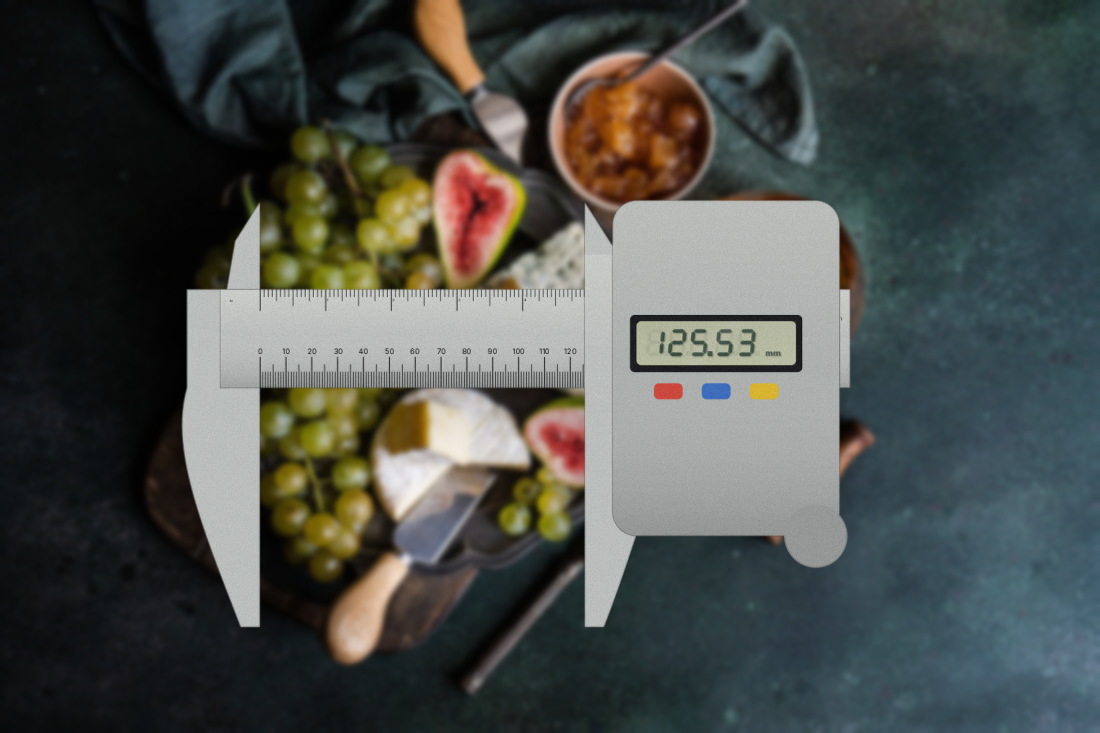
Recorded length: **125.53** mm
